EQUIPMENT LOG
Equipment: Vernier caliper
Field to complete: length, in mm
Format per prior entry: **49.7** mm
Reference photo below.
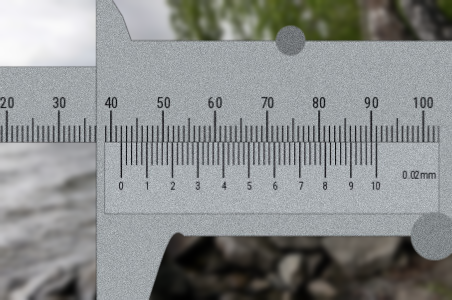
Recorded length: **42.0** mm
